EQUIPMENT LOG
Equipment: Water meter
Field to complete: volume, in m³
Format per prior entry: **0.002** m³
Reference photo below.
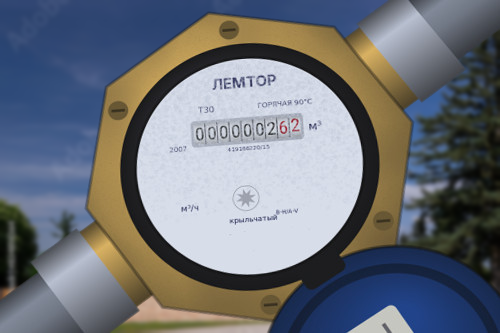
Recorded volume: **2.62** m³
